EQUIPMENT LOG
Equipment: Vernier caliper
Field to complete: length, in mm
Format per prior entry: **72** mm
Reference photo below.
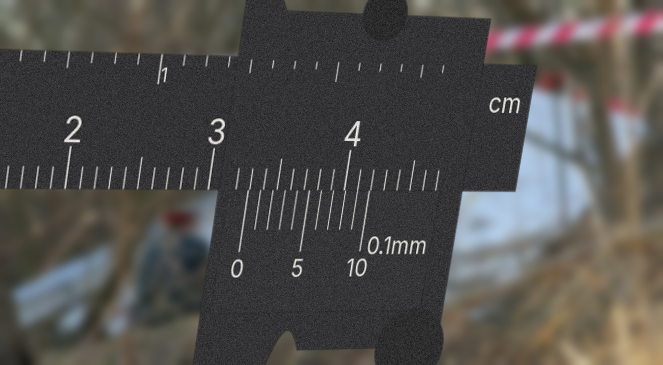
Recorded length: **32.9** mm
